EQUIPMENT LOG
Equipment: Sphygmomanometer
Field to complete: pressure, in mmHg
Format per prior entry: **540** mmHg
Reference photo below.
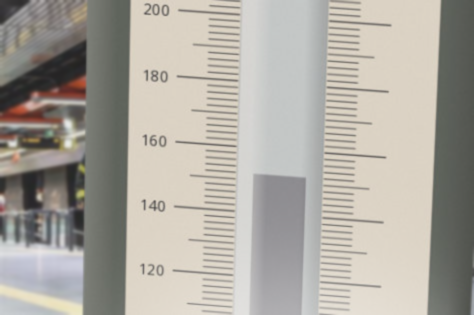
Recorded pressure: **152** mmHg
